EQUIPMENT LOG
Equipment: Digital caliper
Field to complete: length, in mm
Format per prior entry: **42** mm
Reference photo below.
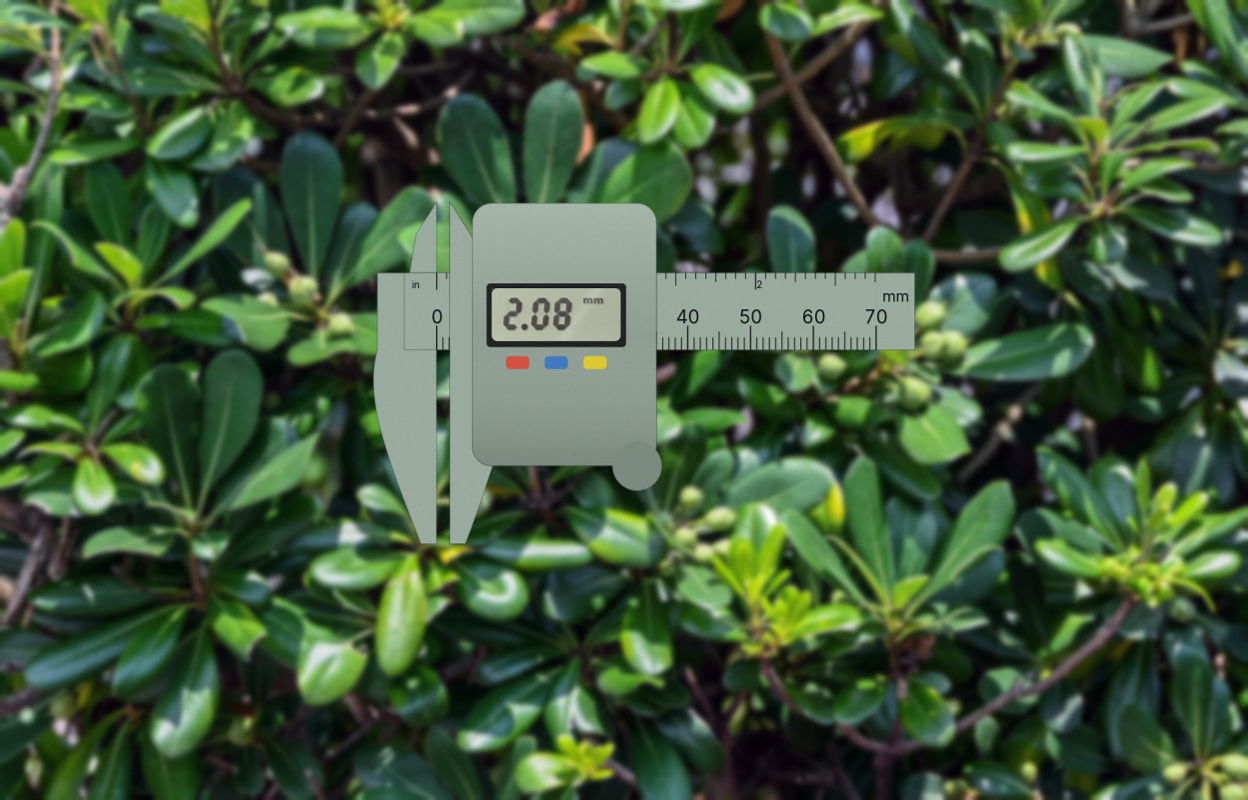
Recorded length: **2.08** mm
